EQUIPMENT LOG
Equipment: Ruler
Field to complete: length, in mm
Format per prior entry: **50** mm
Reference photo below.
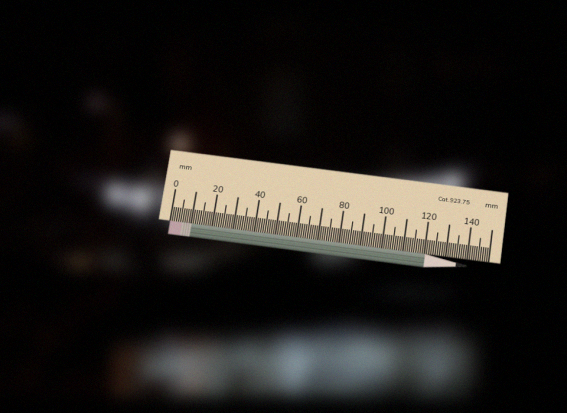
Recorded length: **140** mm
